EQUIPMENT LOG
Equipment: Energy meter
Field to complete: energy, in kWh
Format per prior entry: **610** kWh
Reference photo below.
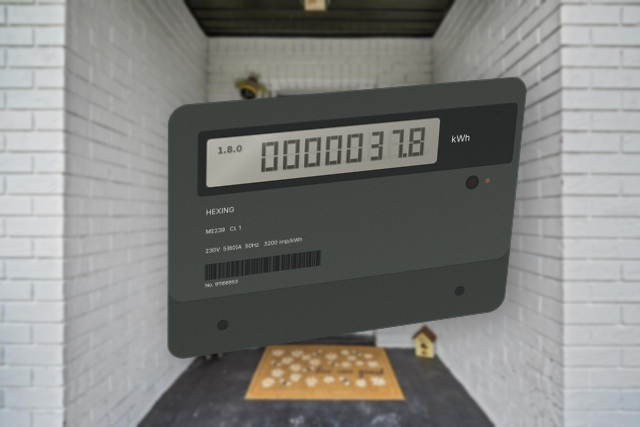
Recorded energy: **37.8** kWh
